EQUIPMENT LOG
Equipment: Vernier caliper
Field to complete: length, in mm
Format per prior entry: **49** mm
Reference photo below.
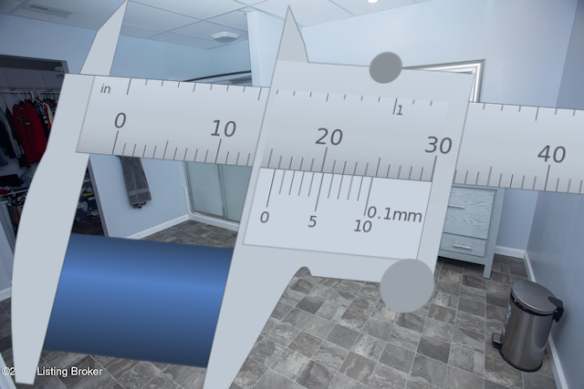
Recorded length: **15.7** mm
